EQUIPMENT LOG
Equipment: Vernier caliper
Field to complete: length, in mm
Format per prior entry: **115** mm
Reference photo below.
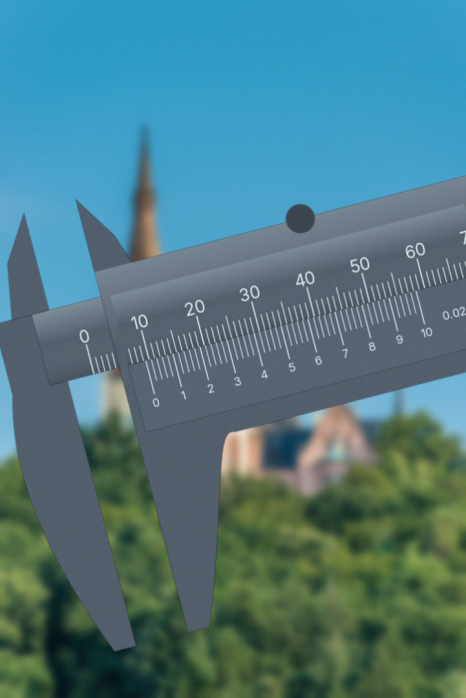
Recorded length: **9.4** mm
